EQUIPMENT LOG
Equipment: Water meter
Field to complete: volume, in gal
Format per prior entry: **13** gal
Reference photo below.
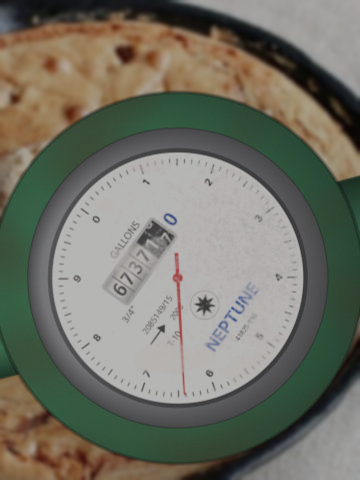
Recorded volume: **6737166.4** gal
